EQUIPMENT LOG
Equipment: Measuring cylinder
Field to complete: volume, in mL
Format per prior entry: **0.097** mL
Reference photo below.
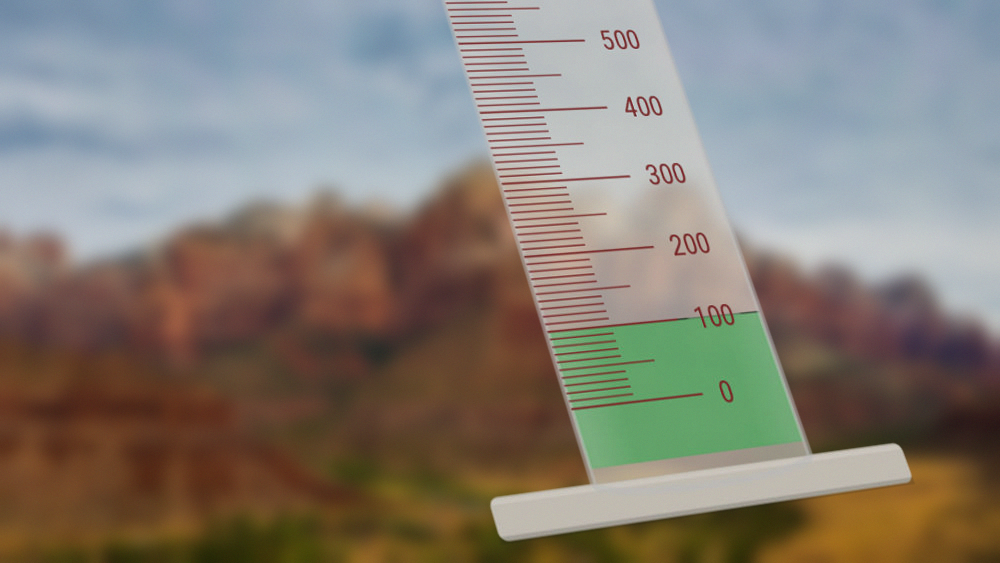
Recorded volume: **100** mL
